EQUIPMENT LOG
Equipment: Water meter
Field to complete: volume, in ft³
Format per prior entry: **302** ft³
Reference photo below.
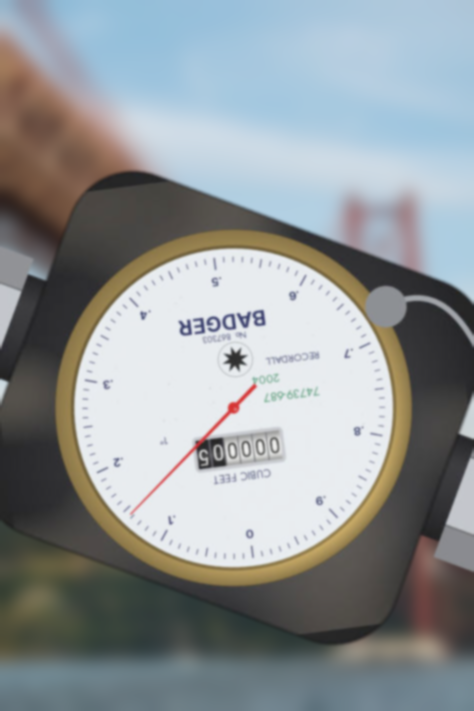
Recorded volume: **5.14** ft³
